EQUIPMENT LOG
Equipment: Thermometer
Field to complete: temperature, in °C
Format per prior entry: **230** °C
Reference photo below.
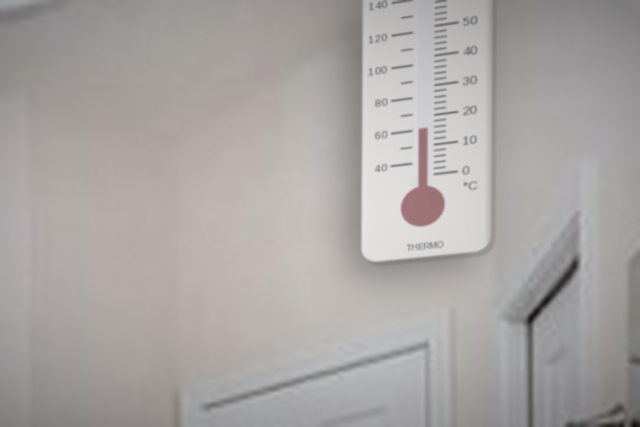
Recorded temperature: **16** °C
